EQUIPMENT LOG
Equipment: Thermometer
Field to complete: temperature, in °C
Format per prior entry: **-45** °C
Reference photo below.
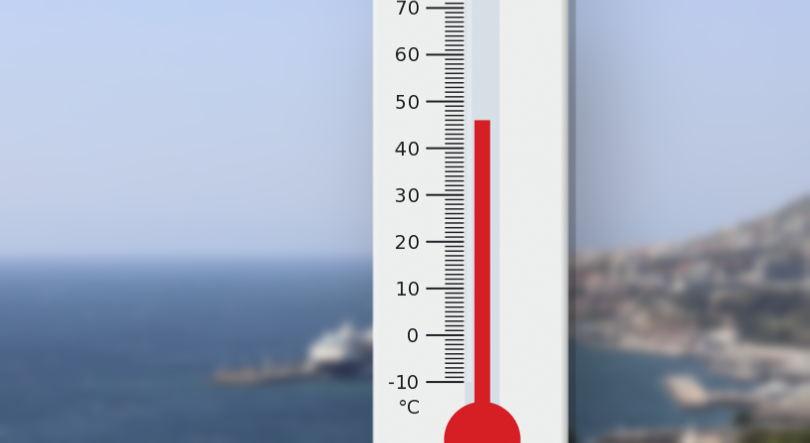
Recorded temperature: **46** °C
